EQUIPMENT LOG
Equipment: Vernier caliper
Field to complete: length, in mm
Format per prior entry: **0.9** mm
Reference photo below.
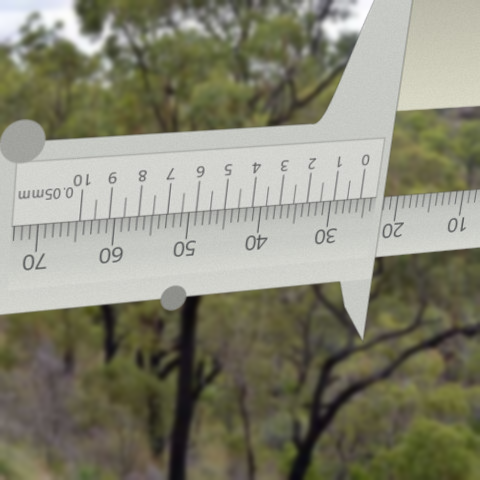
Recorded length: **25.6** mm
